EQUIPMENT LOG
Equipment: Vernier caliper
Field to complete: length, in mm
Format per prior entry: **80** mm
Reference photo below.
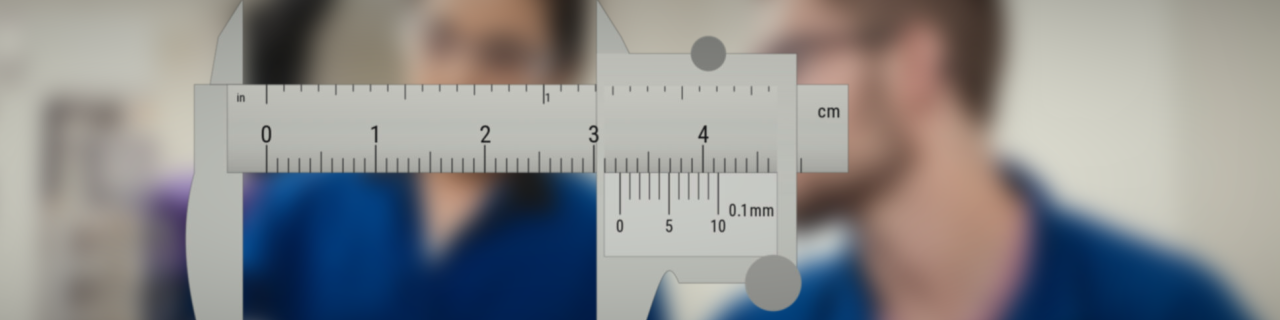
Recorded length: **32.4** mm
